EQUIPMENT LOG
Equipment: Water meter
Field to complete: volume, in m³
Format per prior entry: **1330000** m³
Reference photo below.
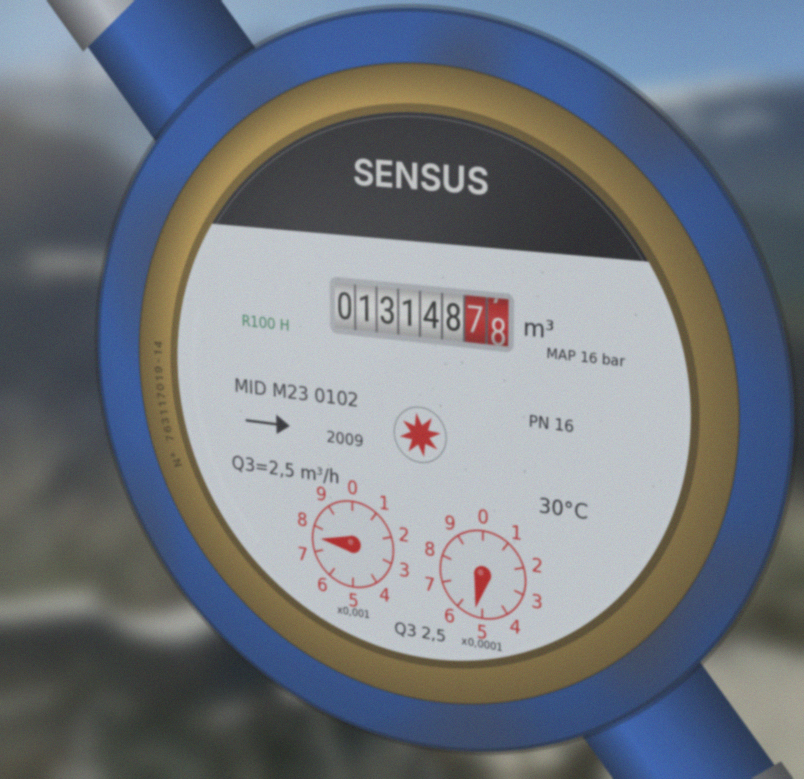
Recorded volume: **13148.7775** m³
